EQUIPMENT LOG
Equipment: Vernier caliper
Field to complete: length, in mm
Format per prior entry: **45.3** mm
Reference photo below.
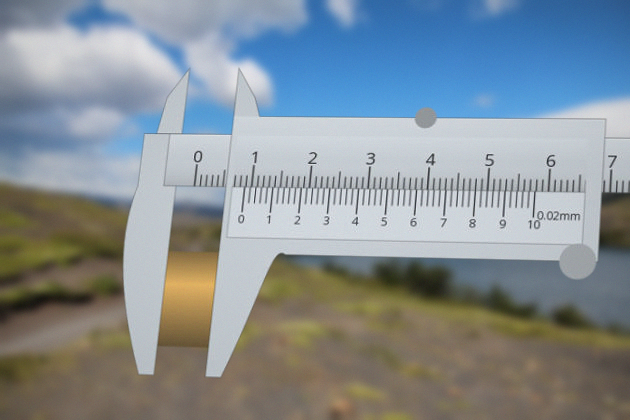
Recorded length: **8.8** mm
